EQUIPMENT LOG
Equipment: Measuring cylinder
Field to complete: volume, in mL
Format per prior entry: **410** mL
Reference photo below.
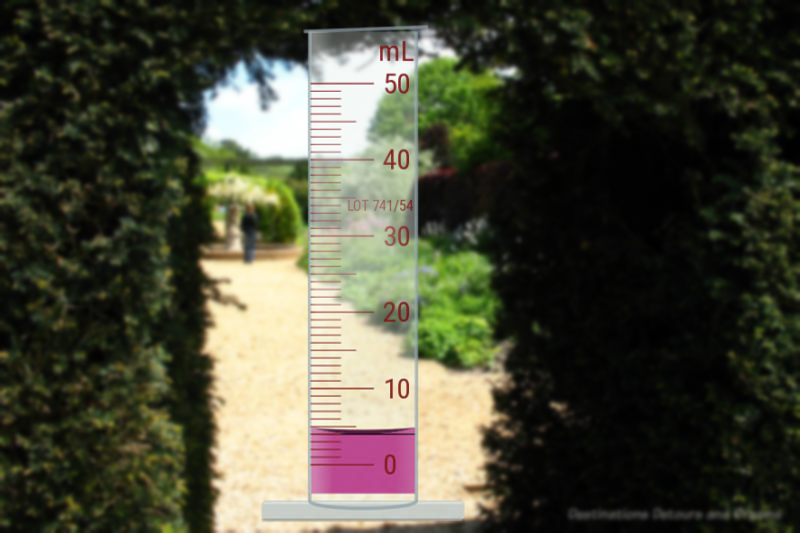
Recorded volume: **4** mL
